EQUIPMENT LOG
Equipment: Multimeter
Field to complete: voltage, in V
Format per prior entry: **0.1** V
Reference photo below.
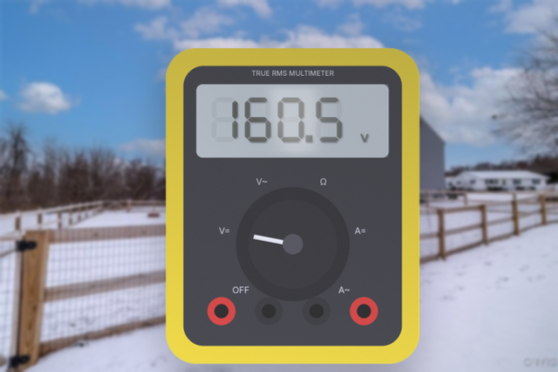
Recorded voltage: **160.5** V
